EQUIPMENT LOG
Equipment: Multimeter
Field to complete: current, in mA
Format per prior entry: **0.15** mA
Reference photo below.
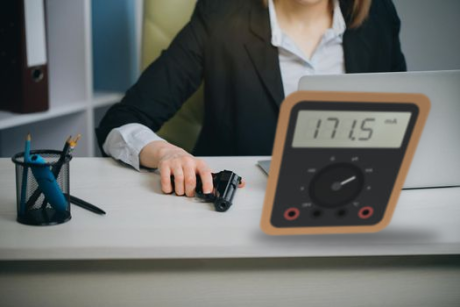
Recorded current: **171.5** mA
